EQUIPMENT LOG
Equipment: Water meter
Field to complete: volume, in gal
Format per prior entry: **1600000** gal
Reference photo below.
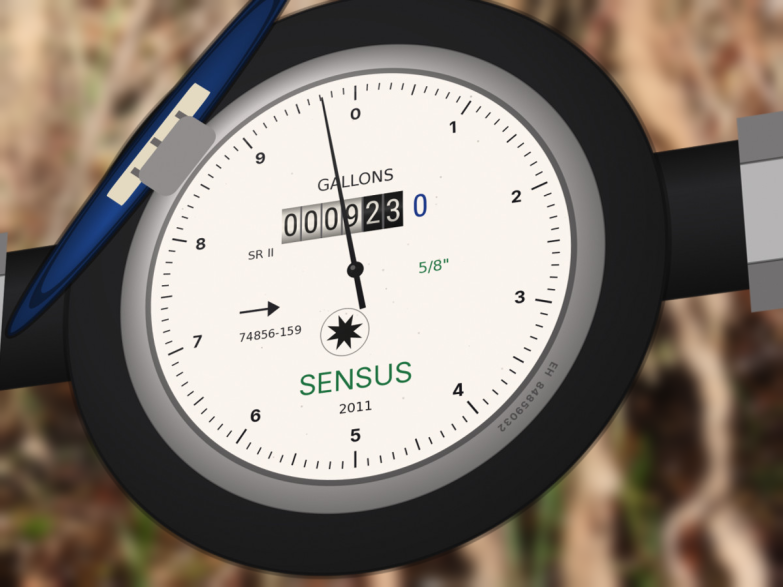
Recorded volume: **9229.7** gal
